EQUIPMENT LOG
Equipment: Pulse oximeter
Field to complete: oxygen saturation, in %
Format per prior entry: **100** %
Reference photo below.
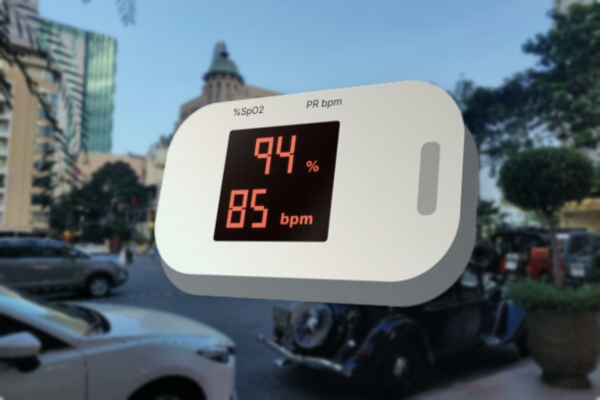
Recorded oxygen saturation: **94** %
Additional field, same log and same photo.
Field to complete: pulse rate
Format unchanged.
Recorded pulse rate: **85** bpm
